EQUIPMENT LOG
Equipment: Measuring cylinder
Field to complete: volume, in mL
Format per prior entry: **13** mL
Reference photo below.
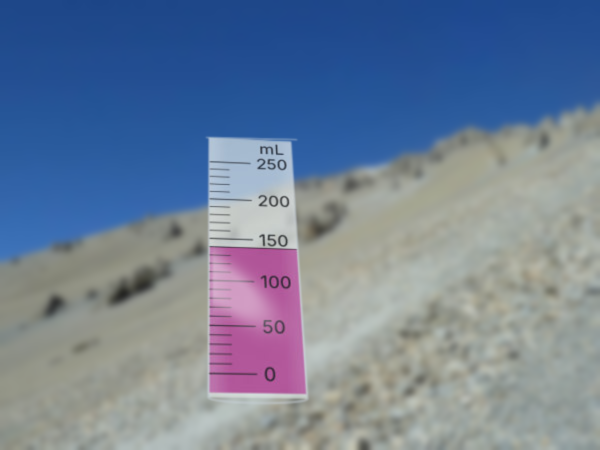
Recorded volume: **140** mL
